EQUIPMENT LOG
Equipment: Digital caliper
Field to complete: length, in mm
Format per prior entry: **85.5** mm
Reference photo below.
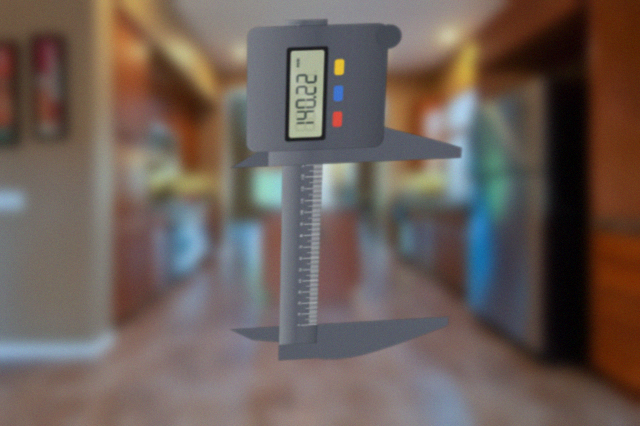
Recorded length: **140.22** mm
